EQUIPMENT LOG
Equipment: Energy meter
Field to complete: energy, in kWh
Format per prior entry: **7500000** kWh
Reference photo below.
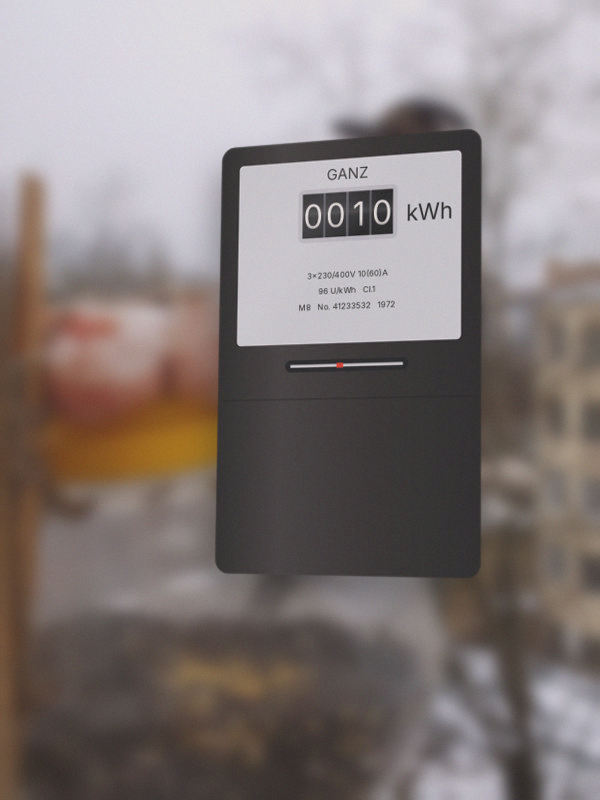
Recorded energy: **10** kWh
